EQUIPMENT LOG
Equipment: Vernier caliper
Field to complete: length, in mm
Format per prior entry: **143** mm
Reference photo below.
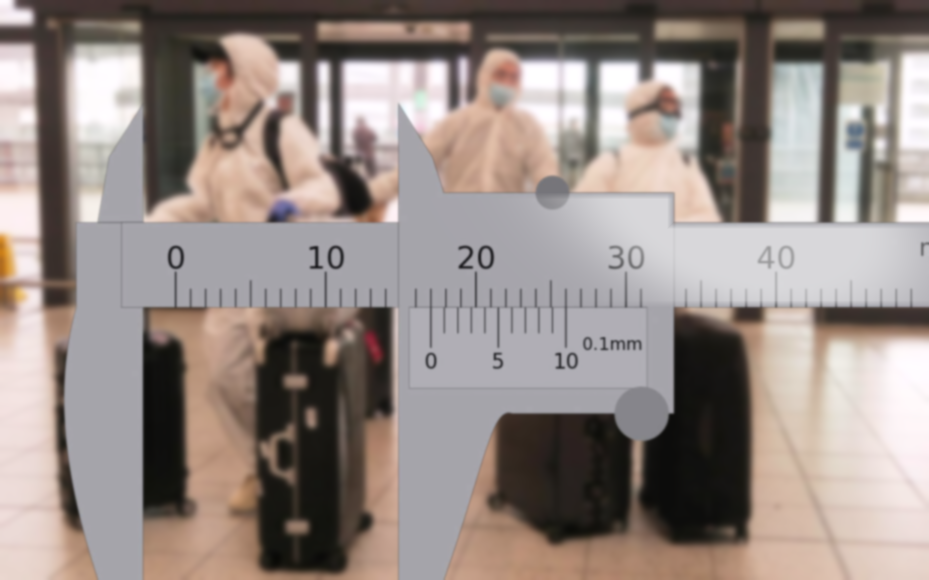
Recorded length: **17.0** mm
